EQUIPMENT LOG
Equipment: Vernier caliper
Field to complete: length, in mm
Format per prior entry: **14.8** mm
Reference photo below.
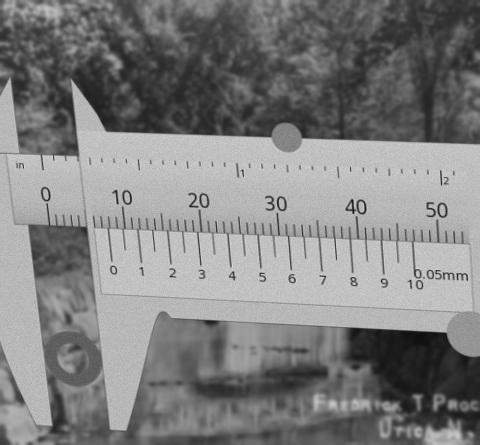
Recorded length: **7.8** mm
